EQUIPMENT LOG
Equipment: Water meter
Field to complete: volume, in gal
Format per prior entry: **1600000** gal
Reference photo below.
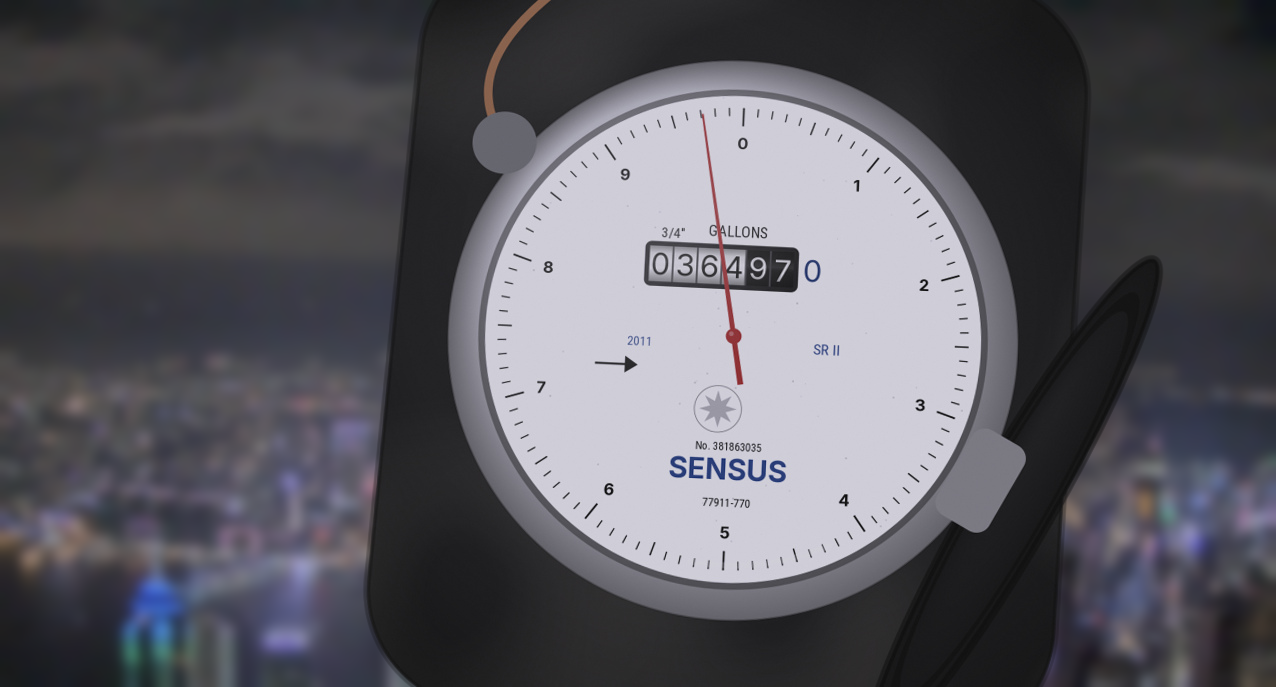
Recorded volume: **364969.7** gal
